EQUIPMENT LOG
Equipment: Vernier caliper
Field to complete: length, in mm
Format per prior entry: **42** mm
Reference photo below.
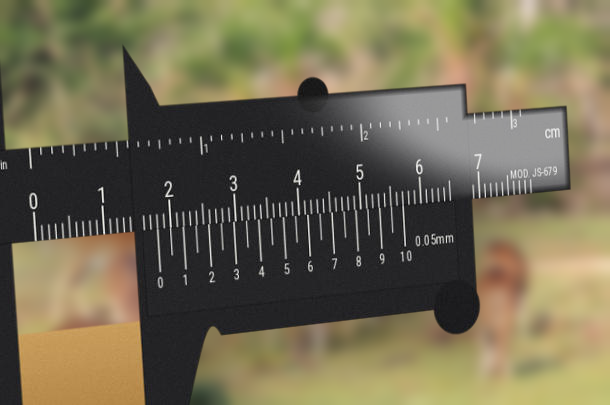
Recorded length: **18.0** mm
